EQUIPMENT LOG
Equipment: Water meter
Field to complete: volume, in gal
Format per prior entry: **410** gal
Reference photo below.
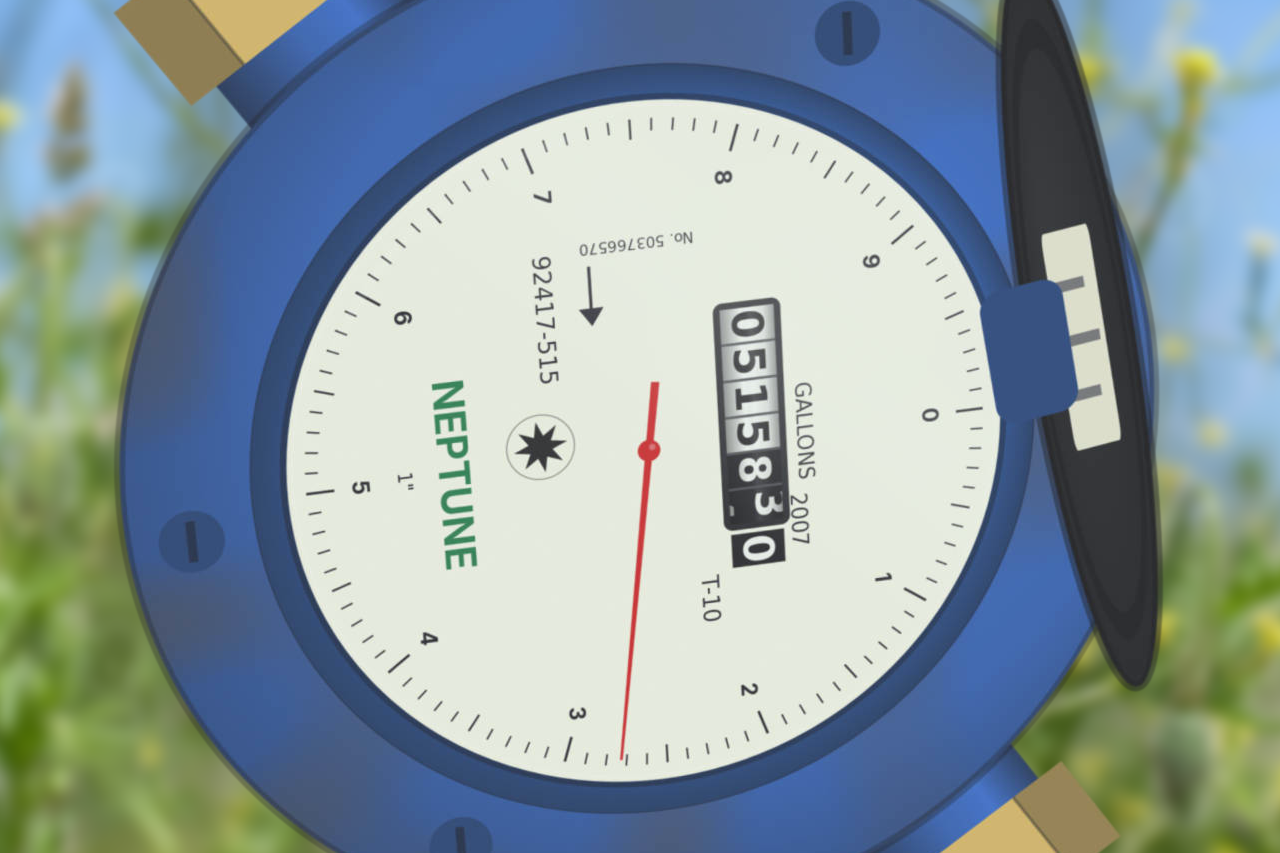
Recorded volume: **515832.7** gal
